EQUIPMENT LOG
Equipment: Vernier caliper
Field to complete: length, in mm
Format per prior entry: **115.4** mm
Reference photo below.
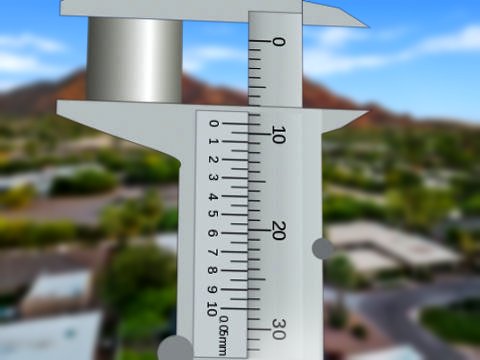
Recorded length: **9.0** mm
